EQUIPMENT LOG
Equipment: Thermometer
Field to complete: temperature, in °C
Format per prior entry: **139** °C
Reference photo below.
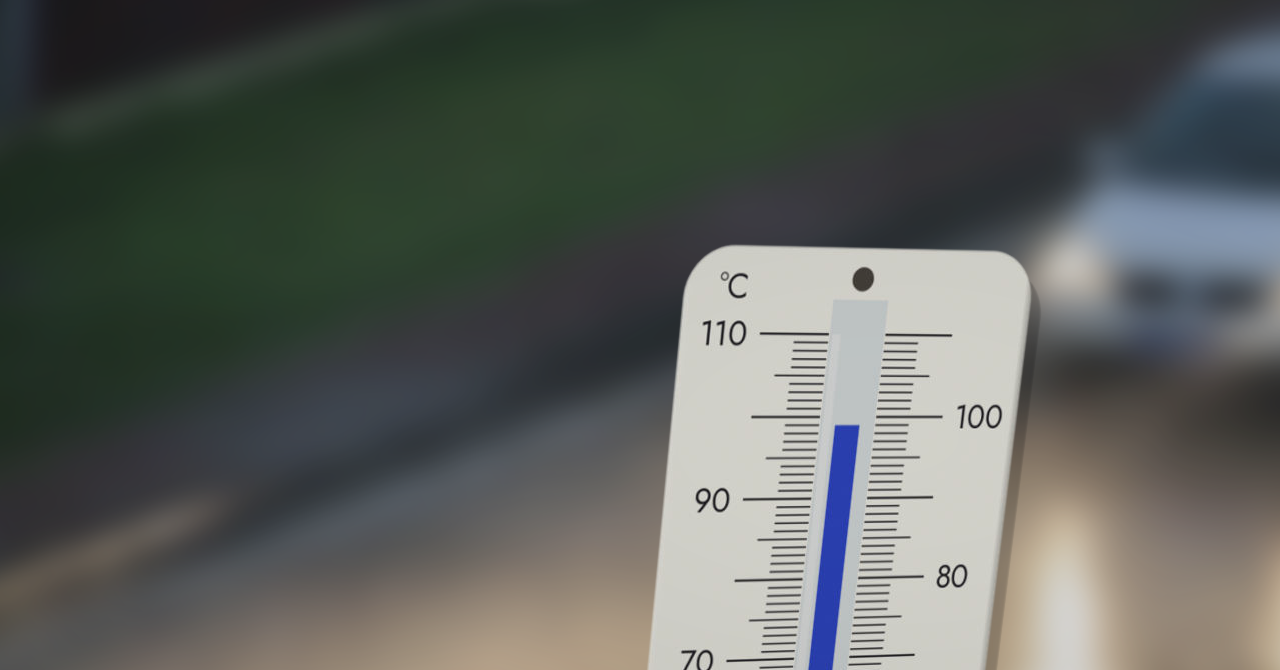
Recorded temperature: **99** °C
